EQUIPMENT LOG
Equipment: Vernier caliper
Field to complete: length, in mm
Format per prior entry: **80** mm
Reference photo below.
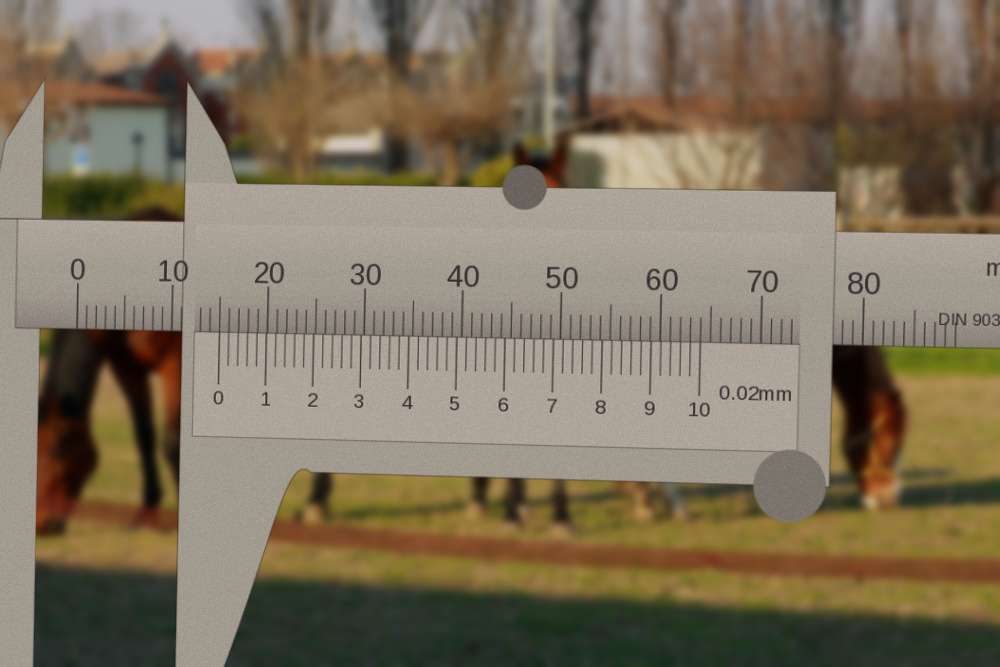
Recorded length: **15.0** mm
